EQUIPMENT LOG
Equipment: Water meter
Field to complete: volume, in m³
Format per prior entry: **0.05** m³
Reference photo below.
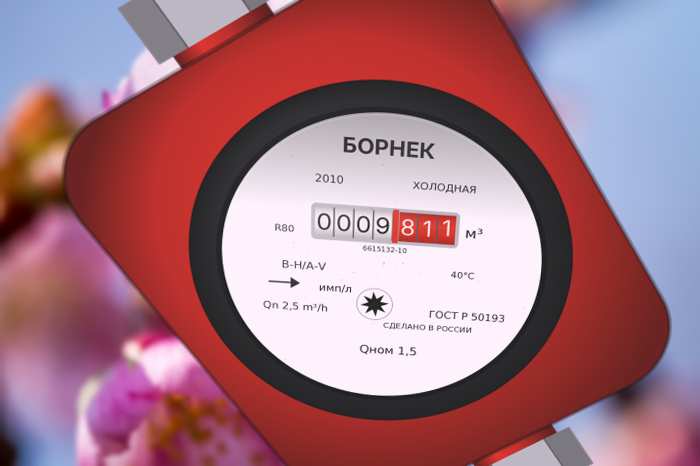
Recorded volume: **9.811** m³
